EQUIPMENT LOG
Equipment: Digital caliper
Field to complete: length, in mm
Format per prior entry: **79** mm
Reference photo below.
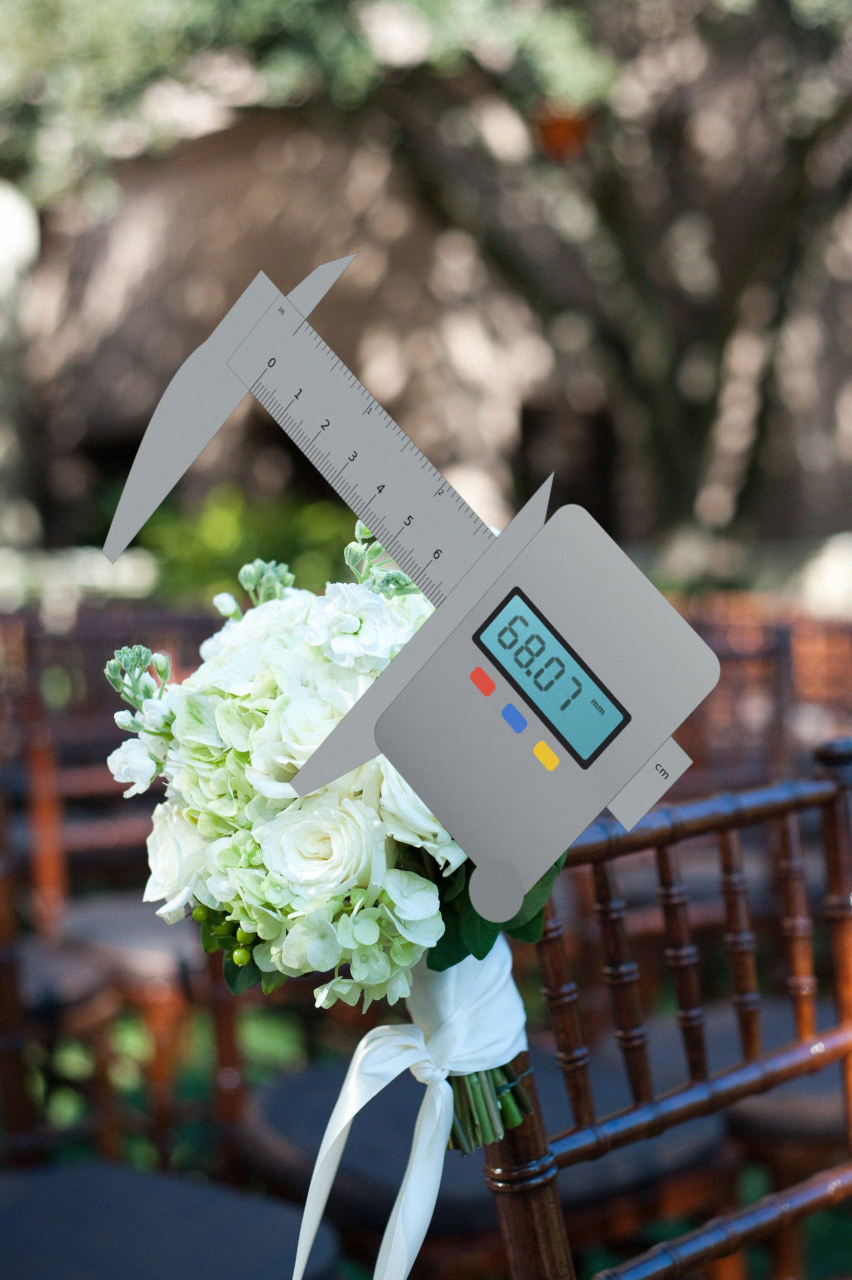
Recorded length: **68.07** mm
